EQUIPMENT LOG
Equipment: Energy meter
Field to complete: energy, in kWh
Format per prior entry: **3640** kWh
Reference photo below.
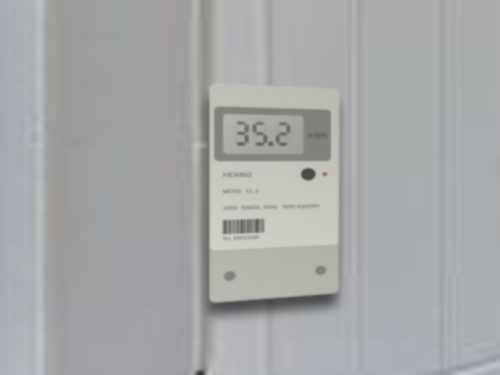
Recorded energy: **35.2** kWh
